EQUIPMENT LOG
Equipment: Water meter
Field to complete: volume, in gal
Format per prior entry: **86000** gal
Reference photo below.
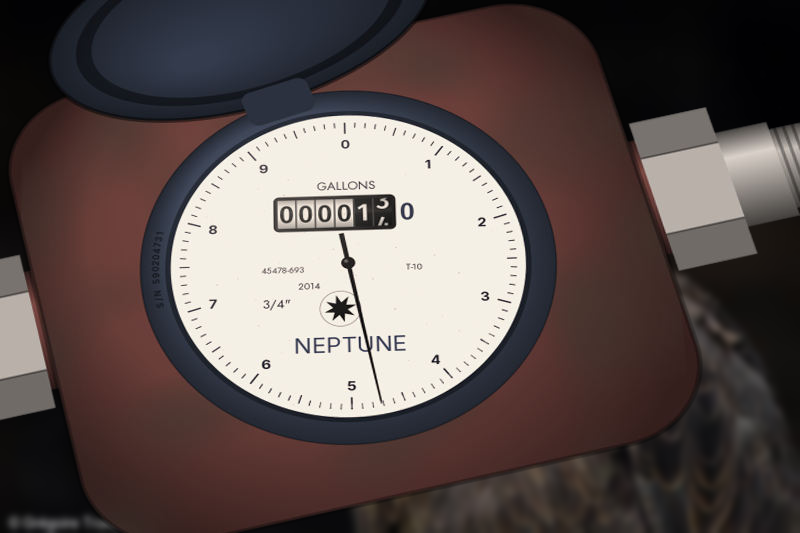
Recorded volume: **134.7** gal
